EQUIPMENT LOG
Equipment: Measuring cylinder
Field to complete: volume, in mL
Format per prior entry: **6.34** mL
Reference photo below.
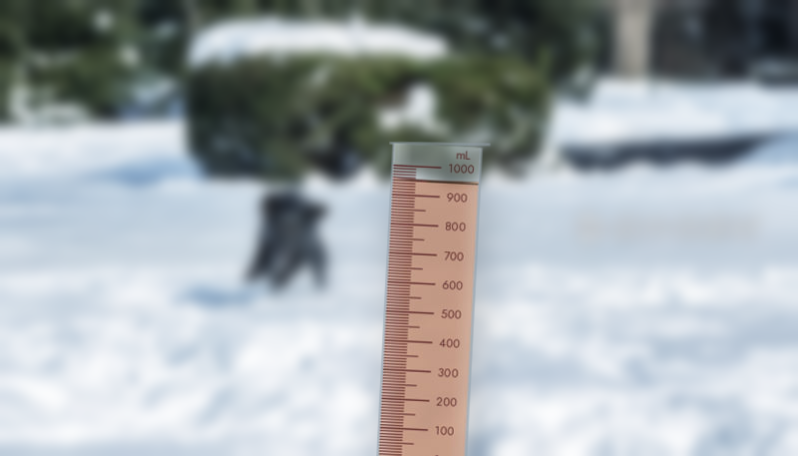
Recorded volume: **950** mL
